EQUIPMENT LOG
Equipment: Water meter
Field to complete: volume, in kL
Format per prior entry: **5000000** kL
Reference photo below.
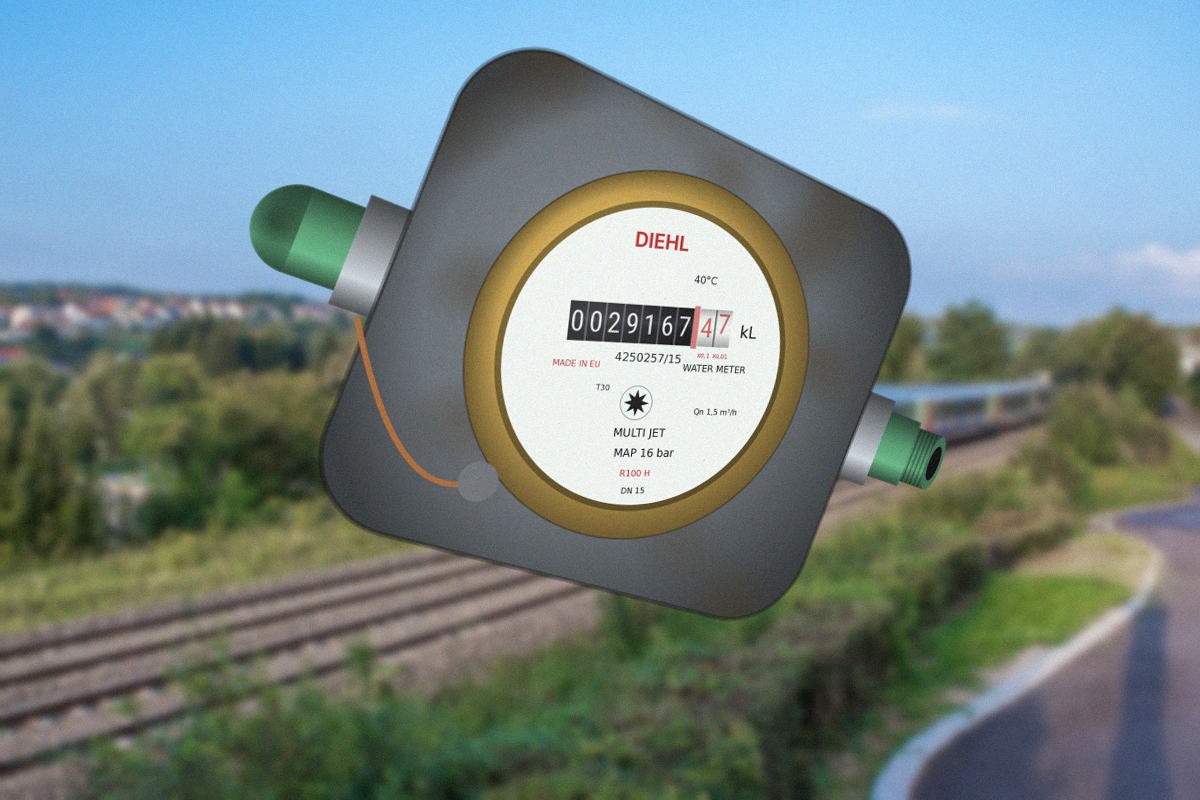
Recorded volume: **29167.47** kL
